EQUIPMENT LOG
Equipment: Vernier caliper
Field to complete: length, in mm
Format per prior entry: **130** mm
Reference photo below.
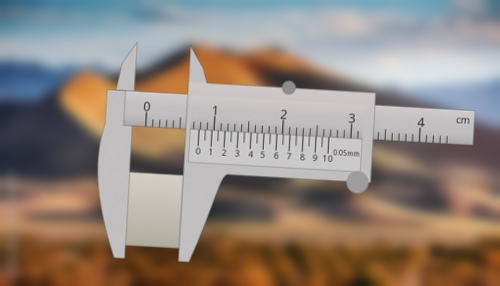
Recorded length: **7.8** mm
